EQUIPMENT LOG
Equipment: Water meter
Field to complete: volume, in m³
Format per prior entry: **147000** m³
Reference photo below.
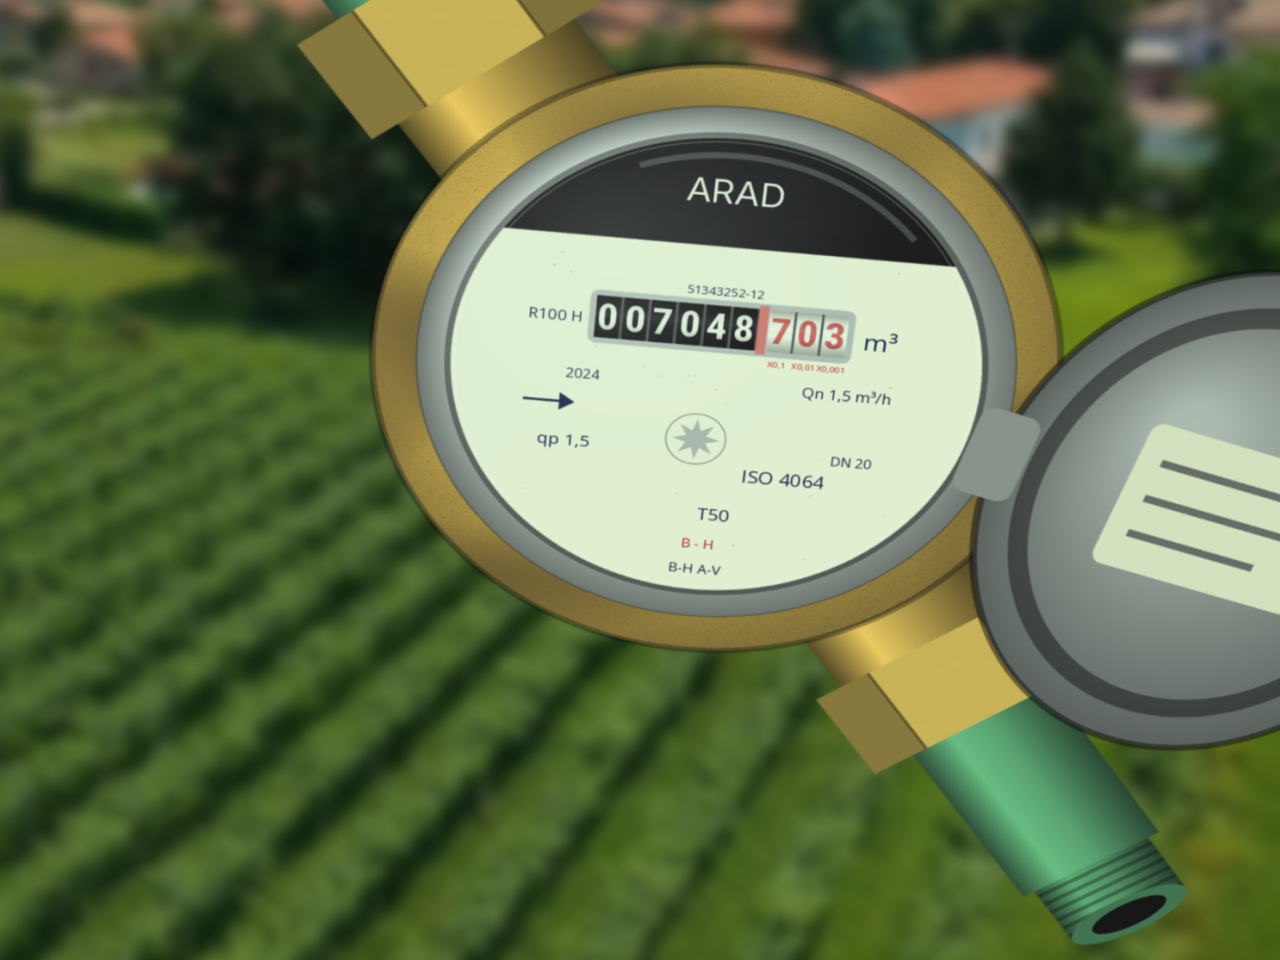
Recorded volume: **7048.703** m³
